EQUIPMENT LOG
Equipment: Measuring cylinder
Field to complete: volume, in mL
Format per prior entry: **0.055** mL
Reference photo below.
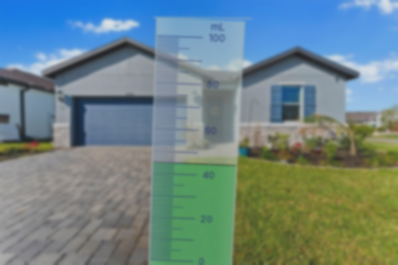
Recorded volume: **45** mL
